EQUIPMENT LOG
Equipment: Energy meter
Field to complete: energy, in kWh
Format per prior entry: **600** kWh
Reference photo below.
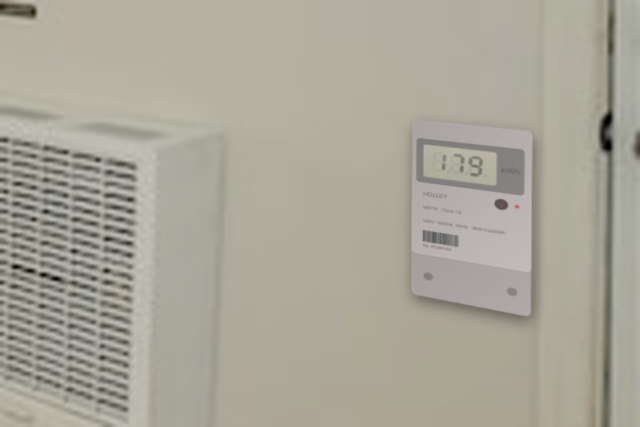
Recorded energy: **179** kWh
